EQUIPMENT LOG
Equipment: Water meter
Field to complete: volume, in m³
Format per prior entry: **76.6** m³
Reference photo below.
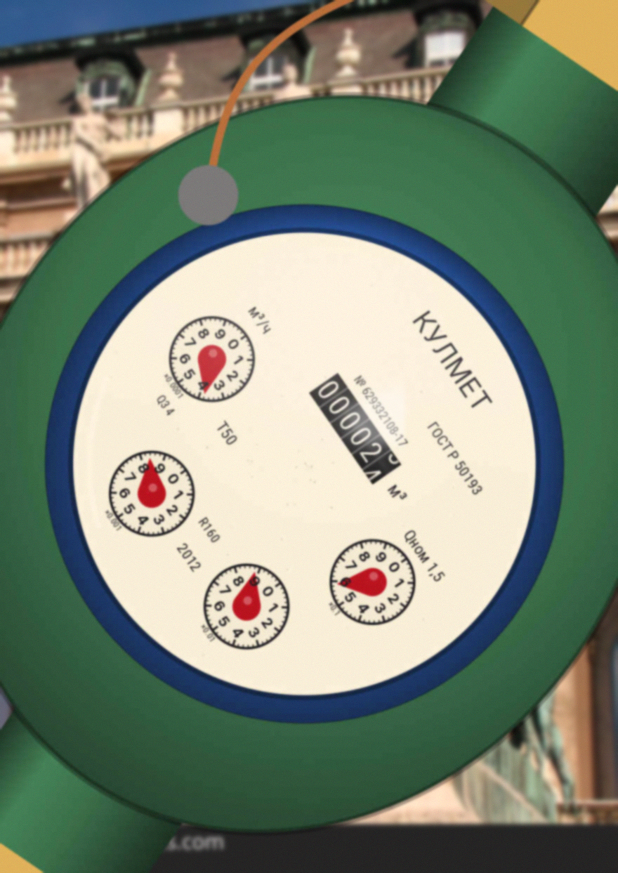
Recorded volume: **23.5883** m³
